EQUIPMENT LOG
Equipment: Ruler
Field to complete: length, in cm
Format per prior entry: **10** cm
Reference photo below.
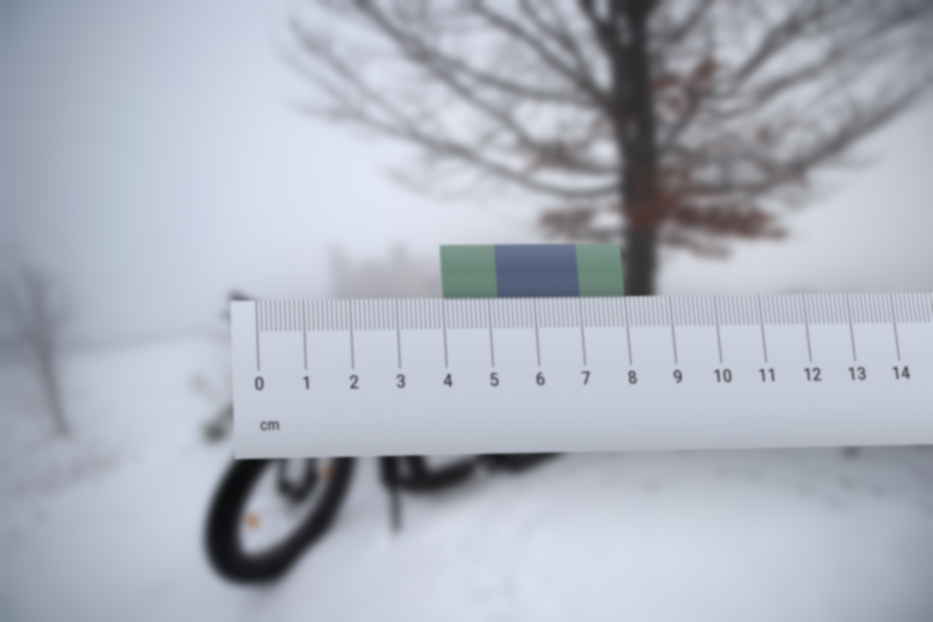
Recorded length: **4** cm
